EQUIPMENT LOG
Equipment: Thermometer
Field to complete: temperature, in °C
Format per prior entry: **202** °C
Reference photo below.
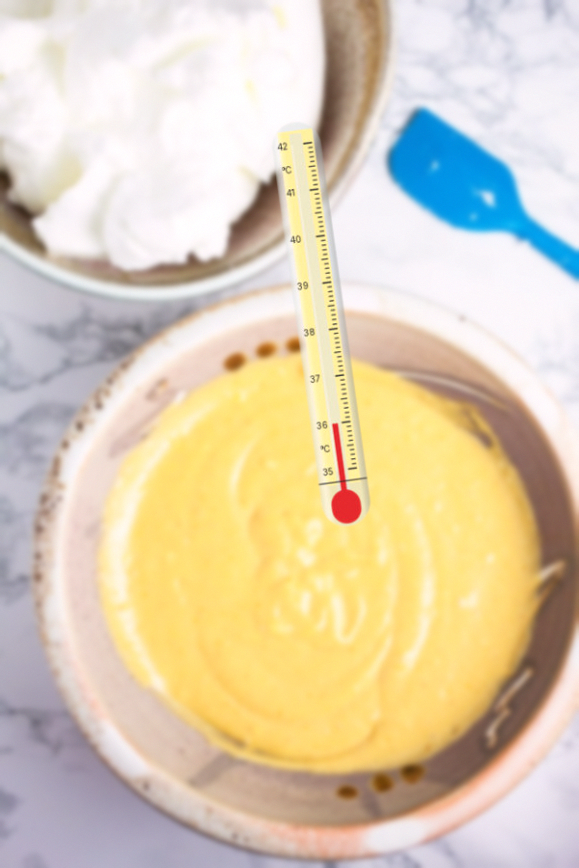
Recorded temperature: **36** °C
